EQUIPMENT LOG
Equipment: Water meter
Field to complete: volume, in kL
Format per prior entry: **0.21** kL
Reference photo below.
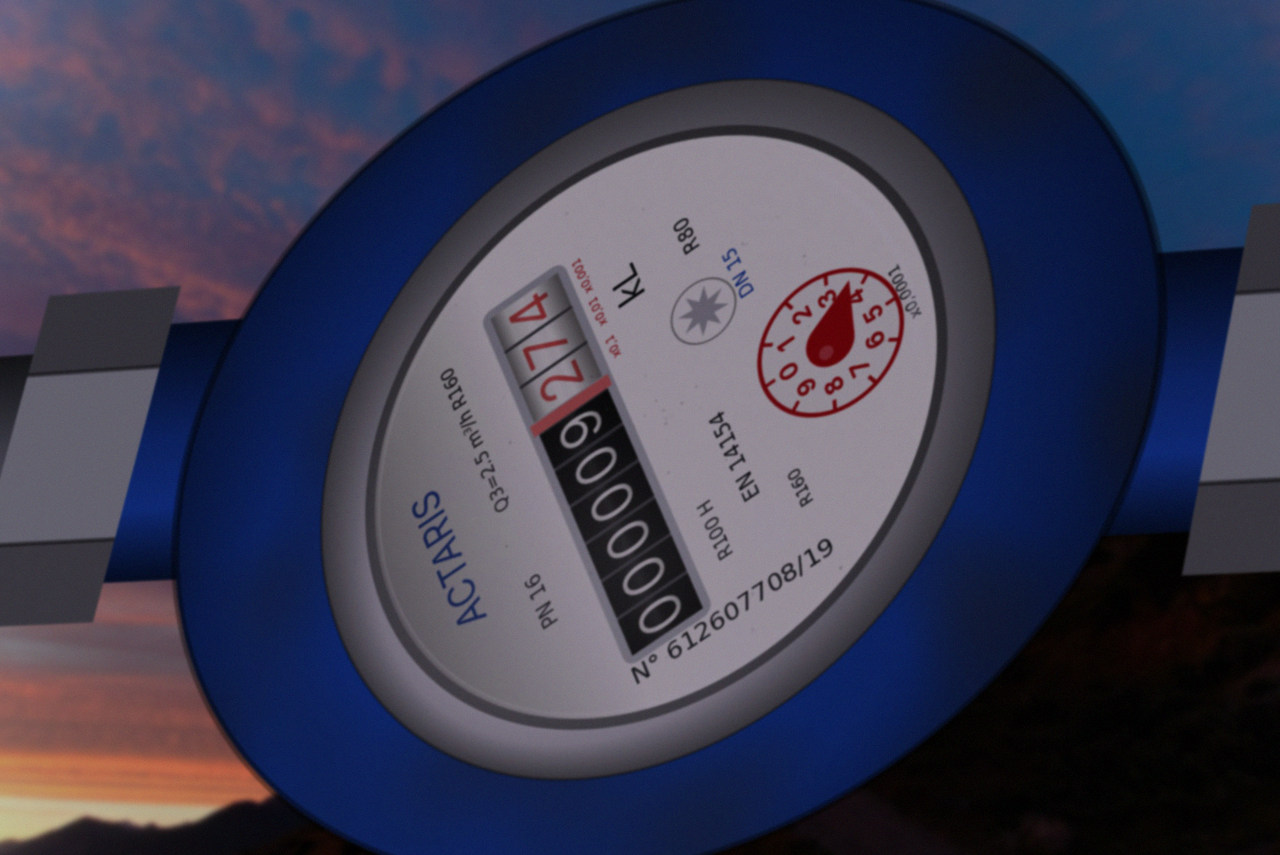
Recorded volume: **9.2743** kL
